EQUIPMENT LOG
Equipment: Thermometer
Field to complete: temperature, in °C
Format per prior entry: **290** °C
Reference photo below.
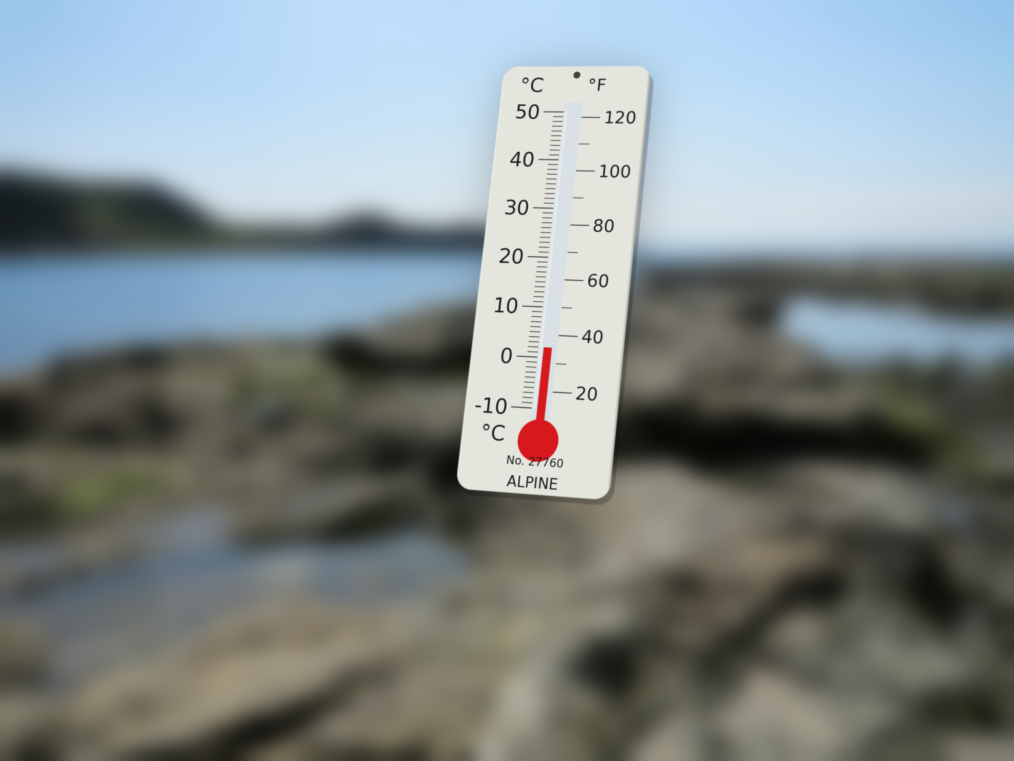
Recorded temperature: **2** °C
